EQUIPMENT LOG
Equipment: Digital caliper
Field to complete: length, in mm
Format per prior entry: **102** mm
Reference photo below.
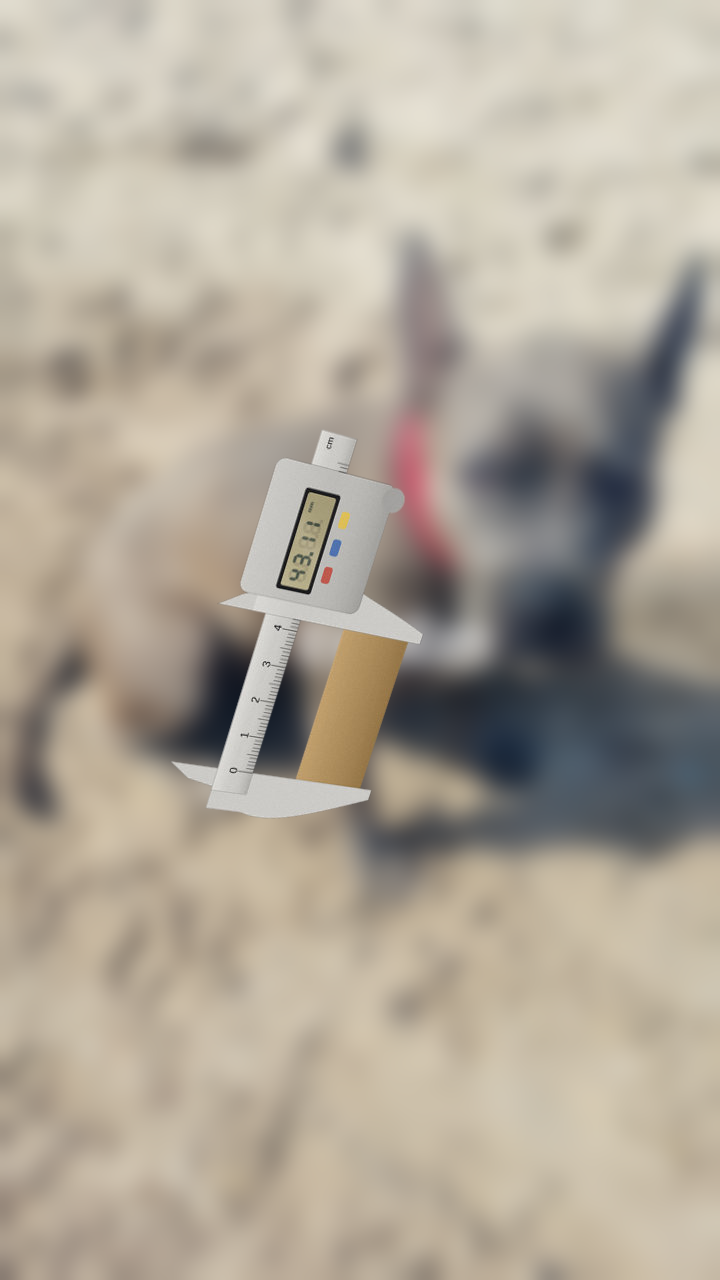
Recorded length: **43.11** mm
